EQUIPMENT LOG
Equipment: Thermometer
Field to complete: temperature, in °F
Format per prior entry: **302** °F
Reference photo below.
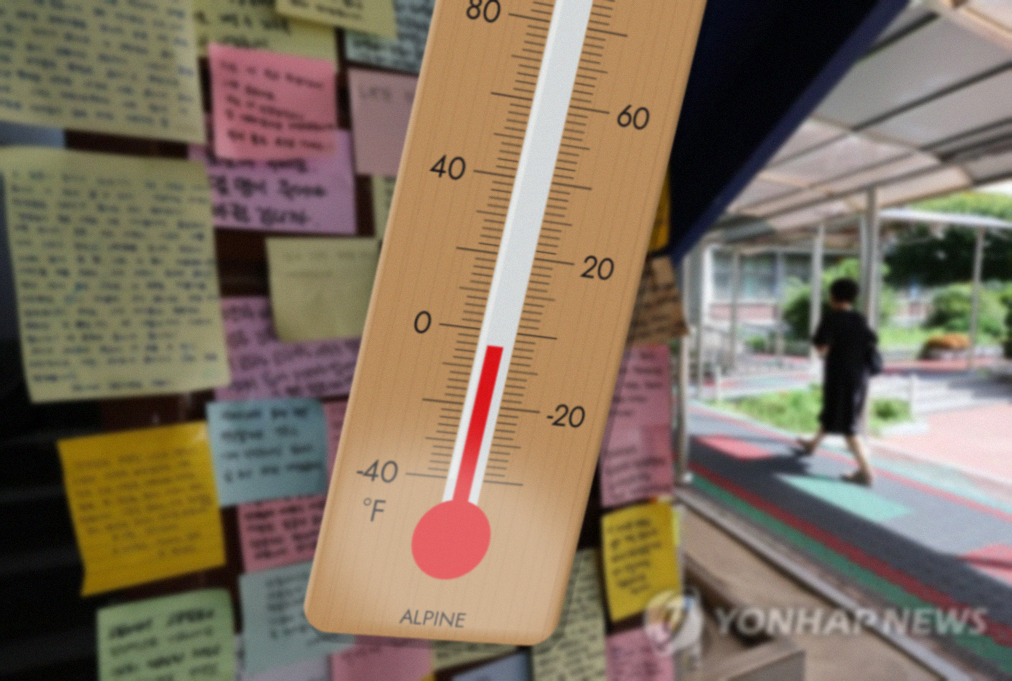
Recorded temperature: **-4** °F
